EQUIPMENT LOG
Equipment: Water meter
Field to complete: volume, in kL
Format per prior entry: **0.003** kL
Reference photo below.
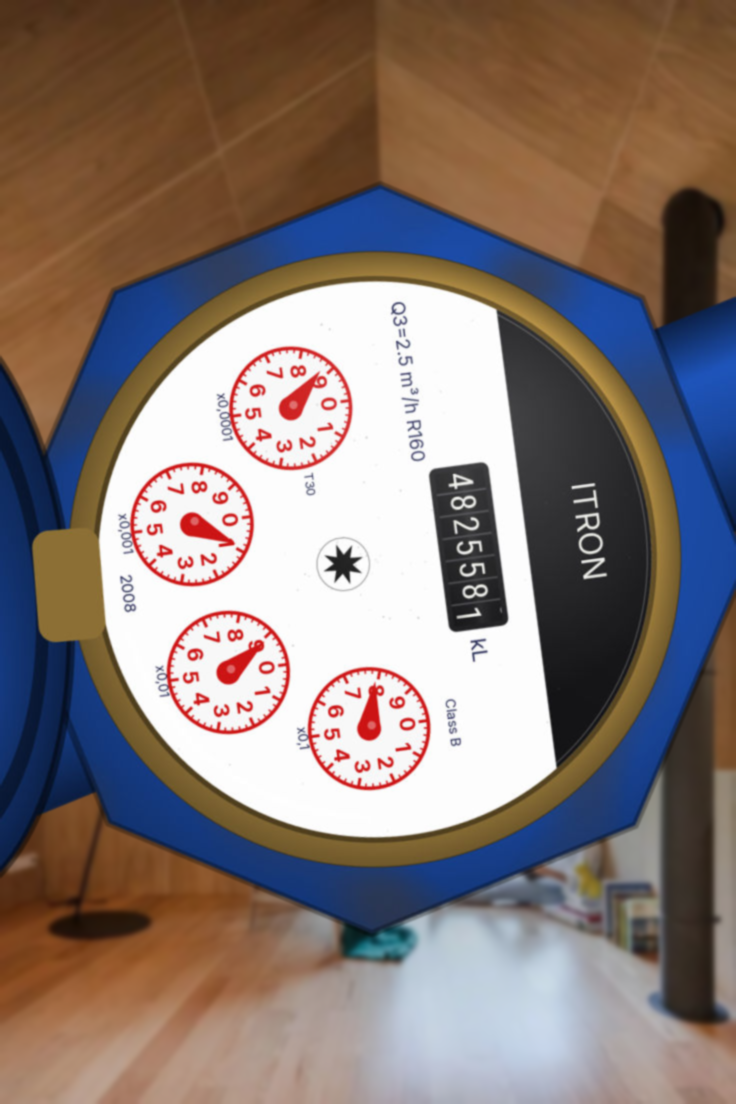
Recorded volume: **4825580.7908** kL
